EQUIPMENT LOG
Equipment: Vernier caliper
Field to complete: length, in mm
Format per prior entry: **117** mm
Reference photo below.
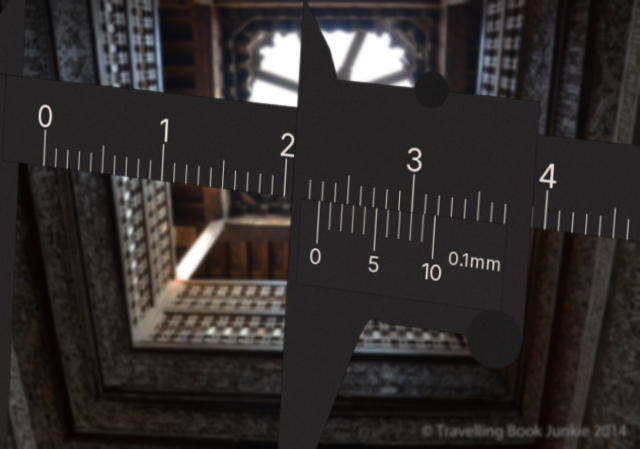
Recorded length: **22.8** mm
